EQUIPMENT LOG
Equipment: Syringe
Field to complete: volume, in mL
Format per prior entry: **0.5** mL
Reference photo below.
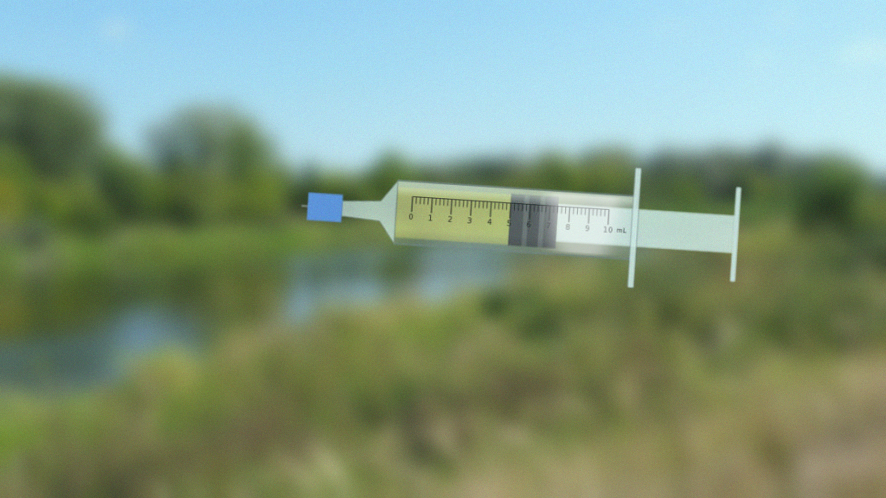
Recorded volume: **5** mL
